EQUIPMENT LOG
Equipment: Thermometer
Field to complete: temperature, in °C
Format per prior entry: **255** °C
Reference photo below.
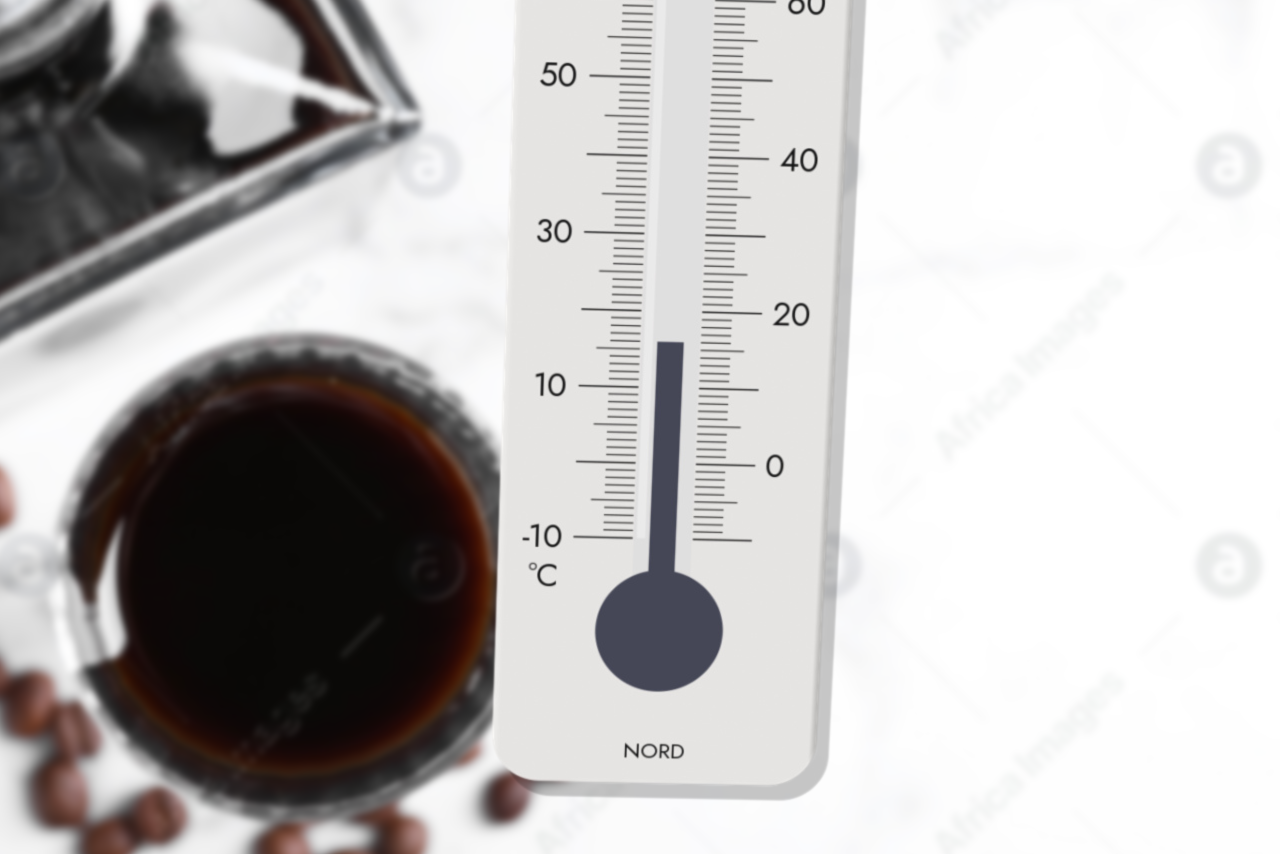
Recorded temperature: **16** °C
